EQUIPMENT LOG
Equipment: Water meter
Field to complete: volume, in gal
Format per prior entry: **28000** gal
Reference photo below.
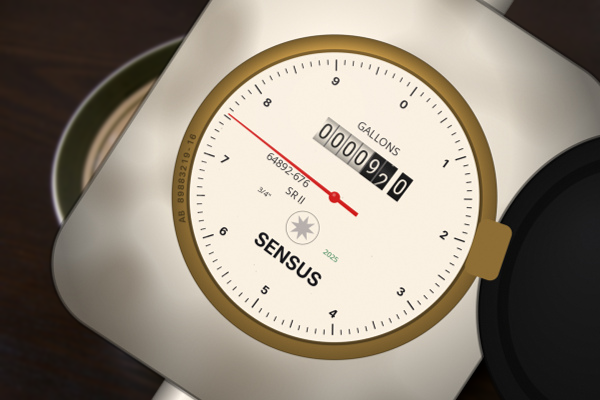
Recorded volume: **917.5** gal
